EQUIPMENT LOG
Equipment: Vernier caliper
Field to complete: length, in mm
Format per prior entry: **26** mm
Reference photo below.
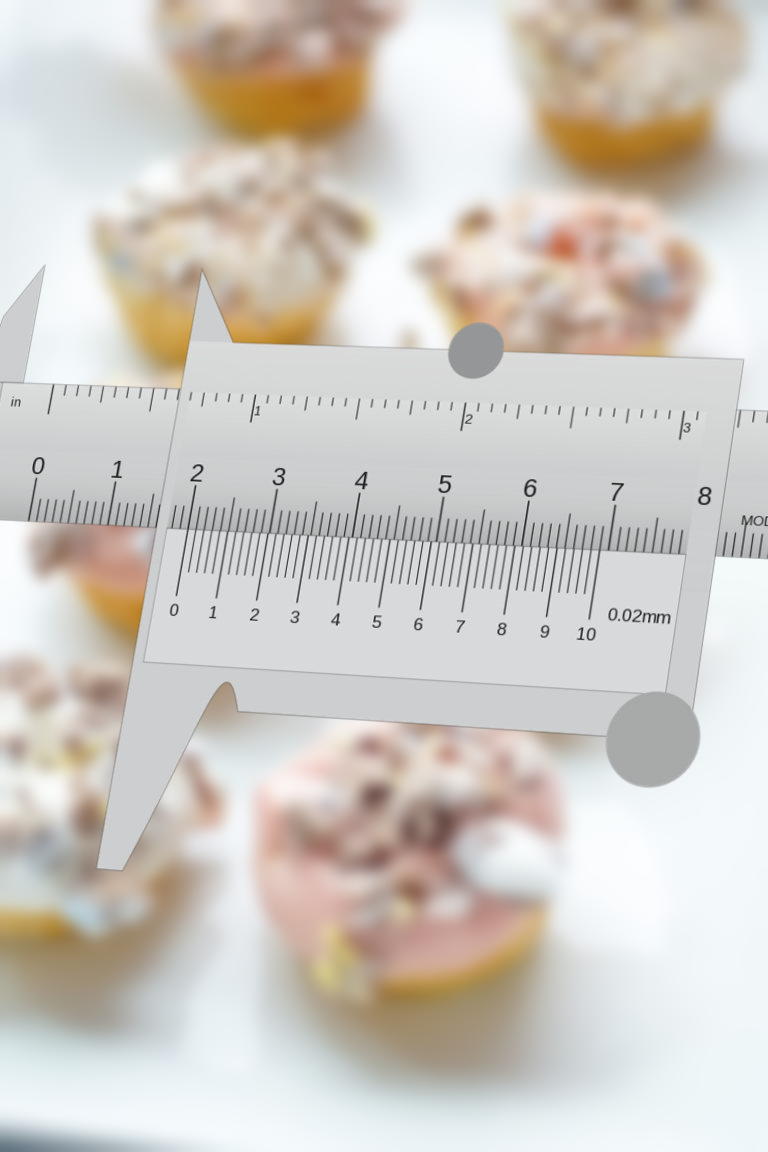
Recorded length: **20.0** mm
